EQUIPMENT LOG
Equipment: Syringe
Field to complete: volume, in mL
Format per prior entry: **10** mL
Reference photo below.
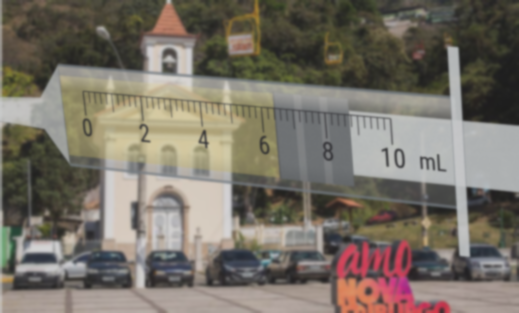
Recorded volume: **6.4** mL
